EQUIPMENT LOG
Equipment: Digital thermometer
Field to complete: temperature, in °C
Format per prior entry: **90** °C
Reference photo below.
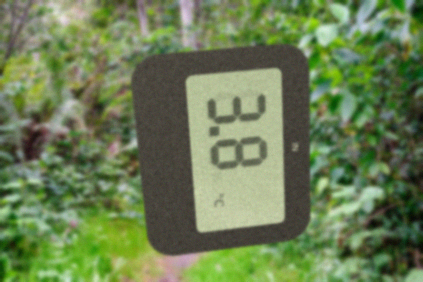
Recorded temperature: **3.8** °C
